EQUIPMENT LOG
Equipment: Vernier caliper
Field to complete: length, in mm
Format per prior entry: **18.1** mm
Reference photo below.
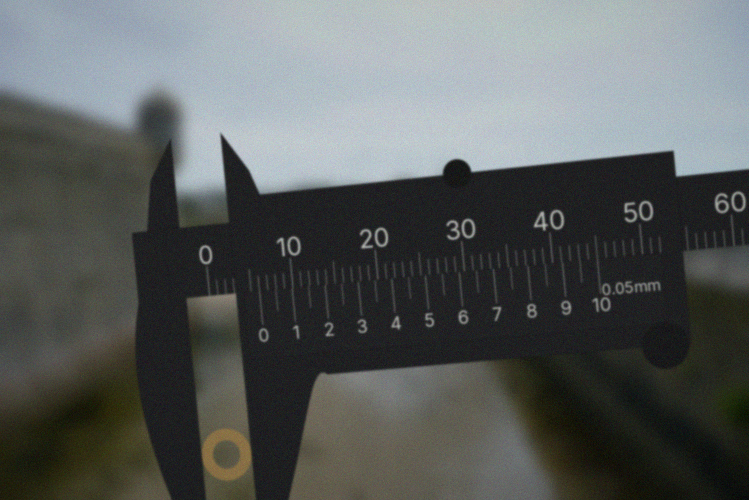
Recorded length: **6.0** mm
